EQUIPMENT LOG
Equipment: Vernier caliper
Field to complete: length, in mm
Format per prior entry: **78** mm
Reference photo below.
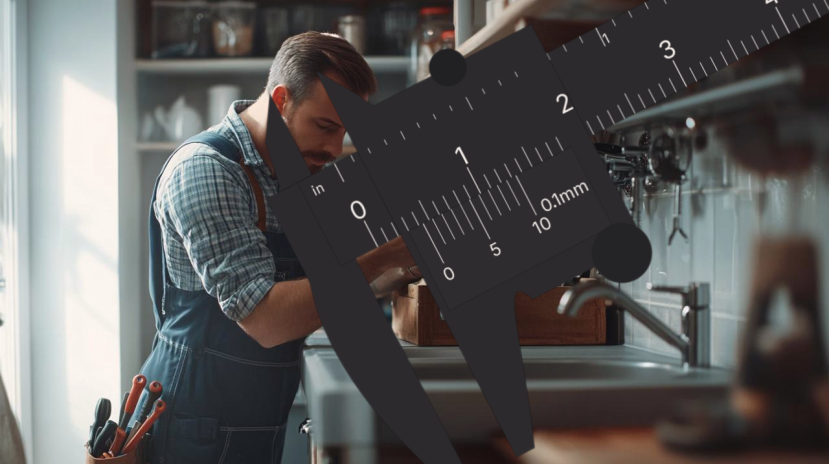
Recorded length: **4.4** mm
